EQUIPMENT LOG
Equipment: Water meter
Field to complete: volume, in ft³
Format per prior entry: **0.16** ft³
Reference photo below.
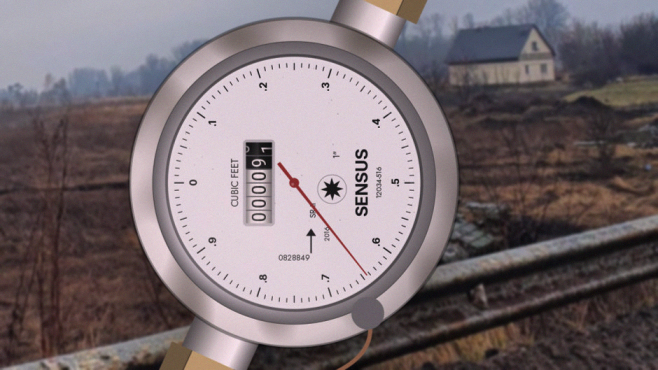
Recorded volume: **90.64** ft³
